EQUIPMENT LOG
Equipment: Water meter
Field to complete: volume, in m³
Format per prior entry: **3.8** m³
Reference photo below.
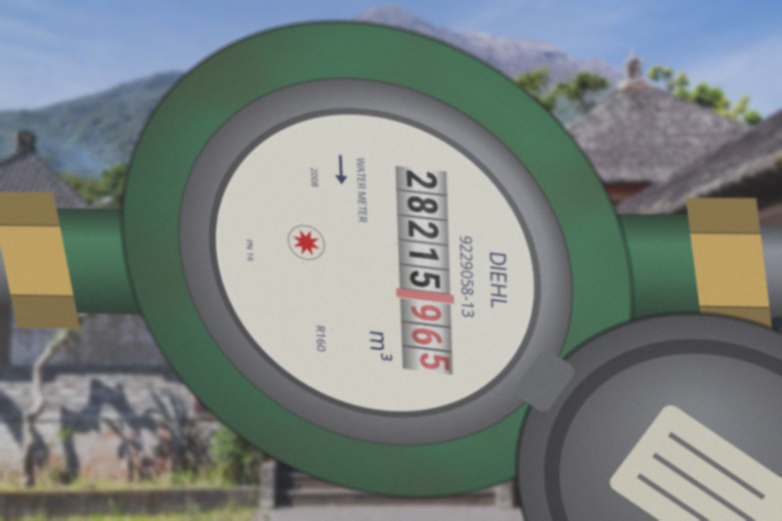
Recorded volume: **28215.965** m³
